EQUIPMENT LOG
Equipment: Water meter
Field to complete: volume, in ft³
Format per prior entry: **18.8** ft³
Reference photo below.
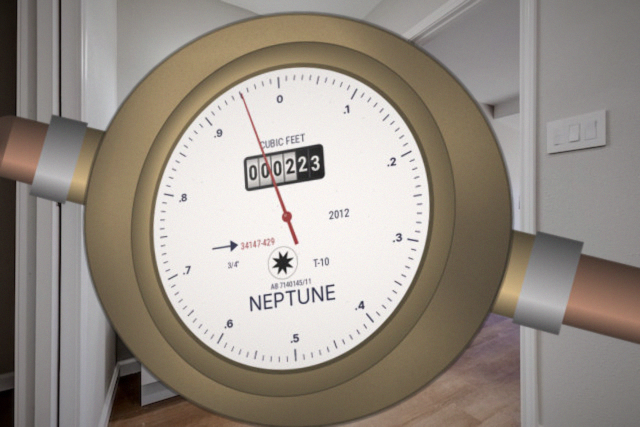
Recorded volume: **222.95** ft³
